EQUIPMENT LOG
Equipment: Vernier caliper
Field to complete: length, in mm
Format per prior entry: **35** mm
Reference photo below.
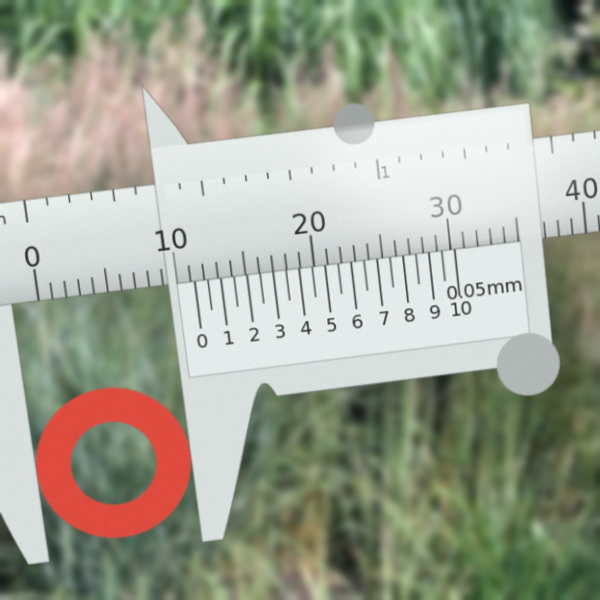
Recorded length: **11.3** mm
